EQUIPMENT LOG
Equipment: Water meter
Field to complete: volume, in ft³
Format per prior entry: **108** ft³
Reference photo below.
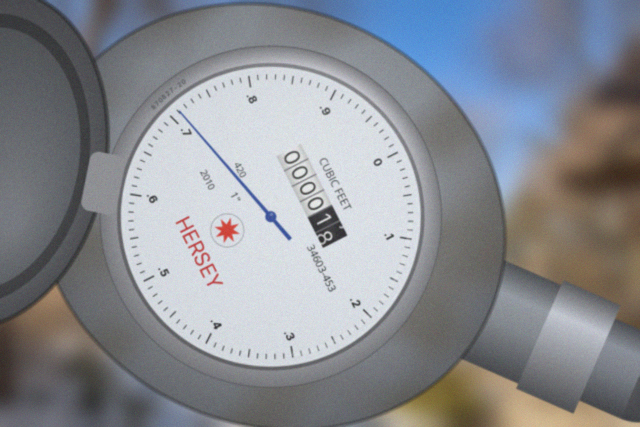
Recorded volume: **17.71** ft³
